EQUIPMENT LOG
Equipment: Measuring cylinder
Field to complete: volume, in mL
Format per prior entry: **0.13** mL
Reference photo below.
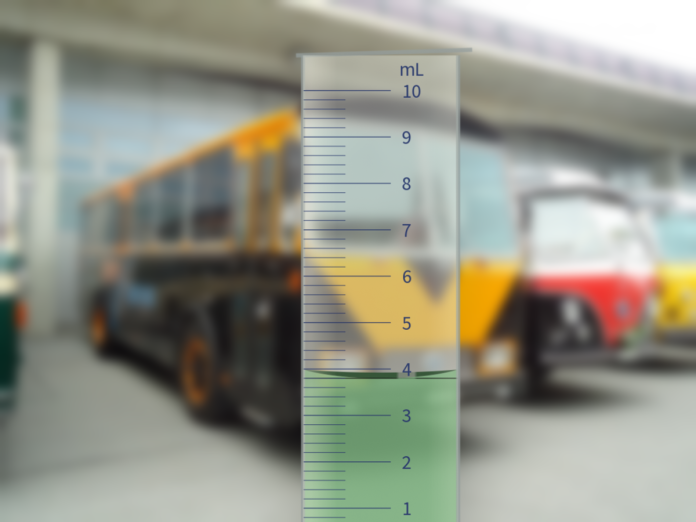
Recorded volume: **3.8** mL
